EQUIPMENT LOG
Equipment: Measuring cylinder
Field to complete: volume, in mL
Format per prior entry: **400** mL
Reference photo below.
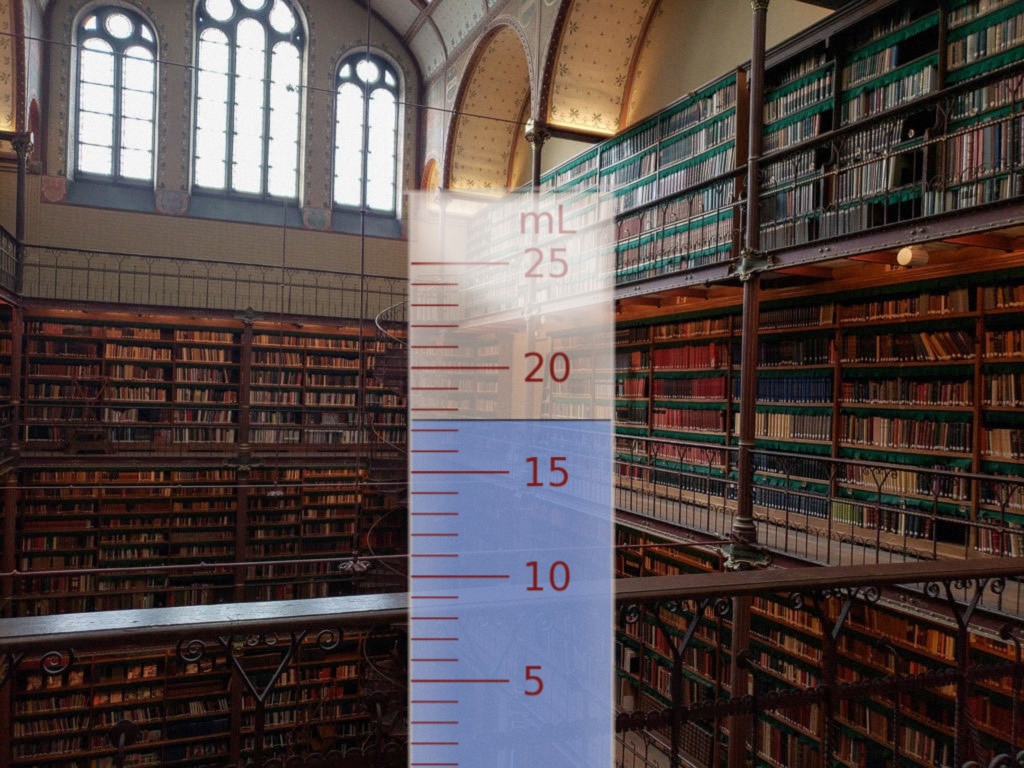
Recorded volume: **17.5** mL
